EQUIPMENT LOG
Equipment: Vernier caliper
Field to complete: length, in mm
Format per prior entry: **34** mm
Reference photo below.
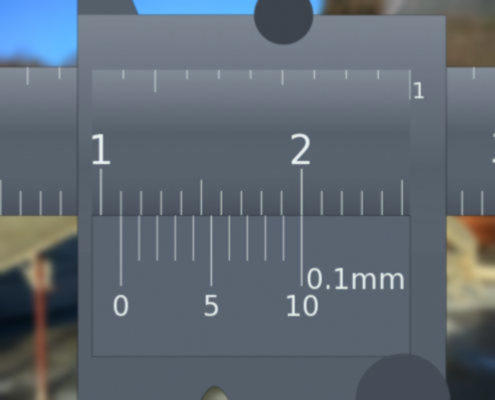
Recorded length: **11.0** mm
